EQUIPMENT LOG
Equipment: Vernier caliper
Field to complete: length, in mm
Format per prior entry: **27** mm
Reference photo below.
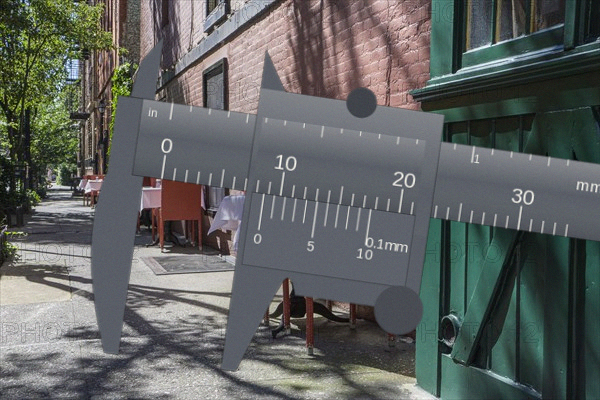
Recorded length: **8.6** mm
